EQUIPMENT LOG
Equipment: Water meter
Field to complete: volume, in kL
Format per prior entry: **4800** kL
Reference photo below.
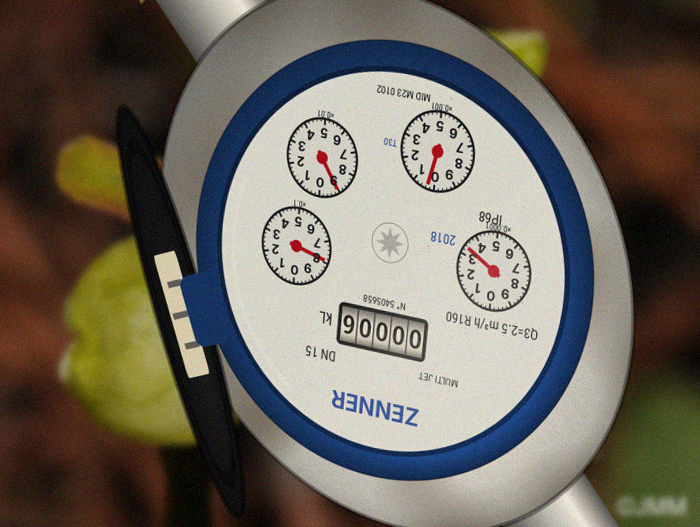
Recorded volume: **6.7903** kL
